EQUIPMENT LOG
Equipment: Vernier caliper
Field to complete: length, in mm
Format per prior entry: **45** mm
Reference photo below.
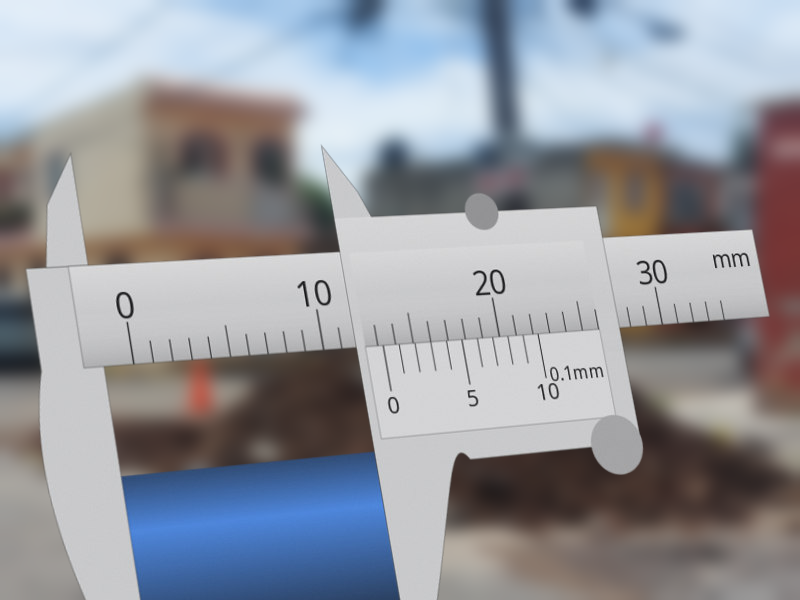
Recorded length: **13.3** mm
